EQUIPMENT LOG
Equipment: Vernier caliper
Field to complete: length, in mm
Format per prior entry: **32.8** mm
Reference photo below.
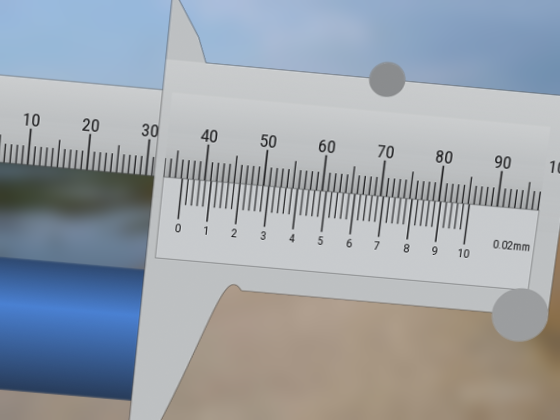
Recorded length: **36.2** mm
